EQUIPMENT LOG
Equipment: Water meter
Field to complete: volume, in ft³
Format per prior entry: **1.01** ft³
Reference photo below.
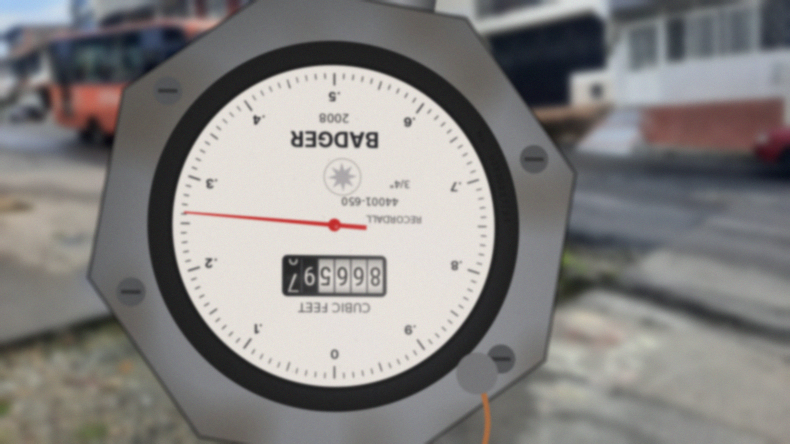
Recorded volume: **866597.26** ft³
